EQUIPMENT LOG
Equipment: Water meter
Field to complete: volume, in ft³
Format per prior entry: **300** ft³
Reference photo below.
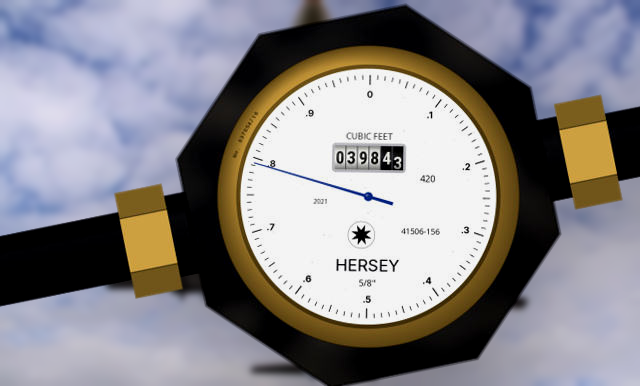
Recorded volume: **39842.79** ft³
